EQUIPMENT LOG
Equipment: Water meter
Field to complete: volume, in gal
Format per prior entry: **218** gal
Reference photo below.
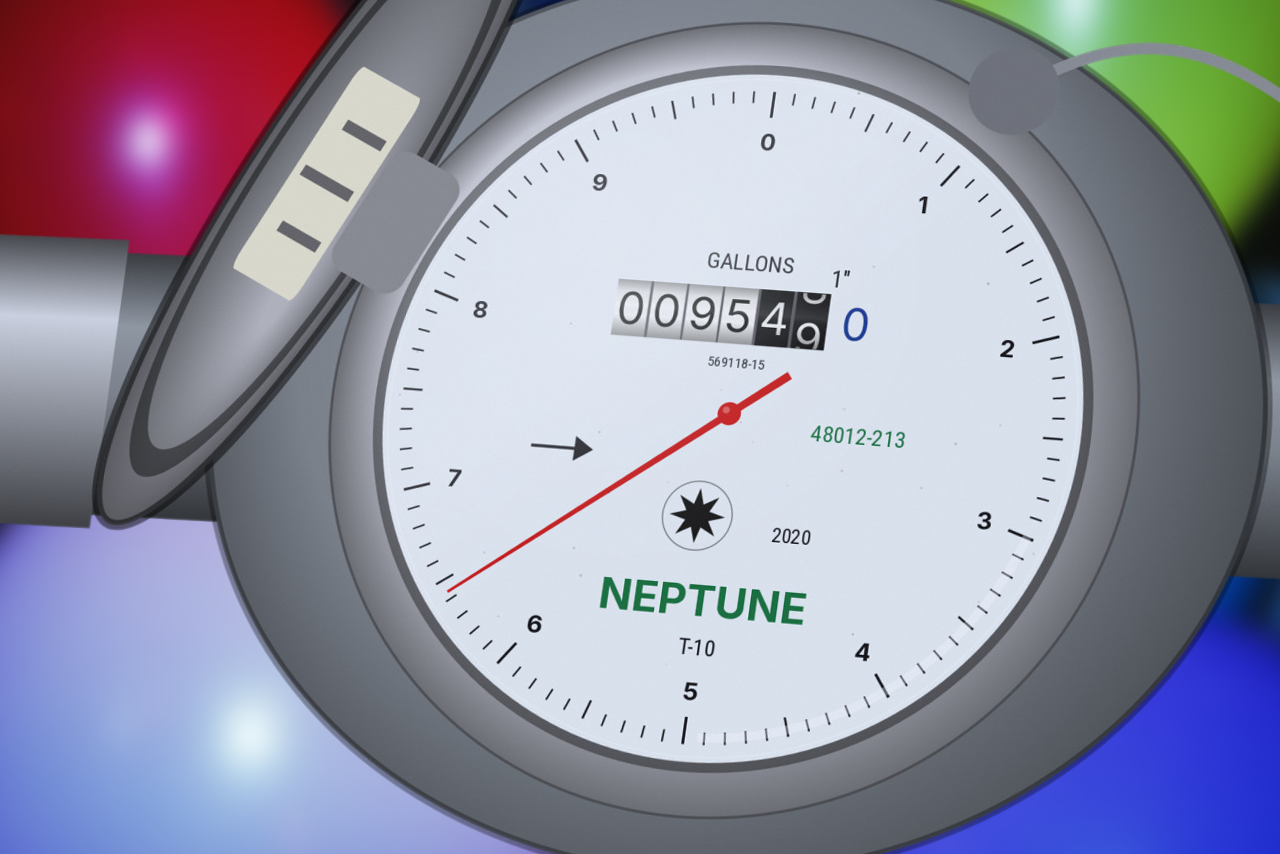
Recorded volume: **95486.4** gal
